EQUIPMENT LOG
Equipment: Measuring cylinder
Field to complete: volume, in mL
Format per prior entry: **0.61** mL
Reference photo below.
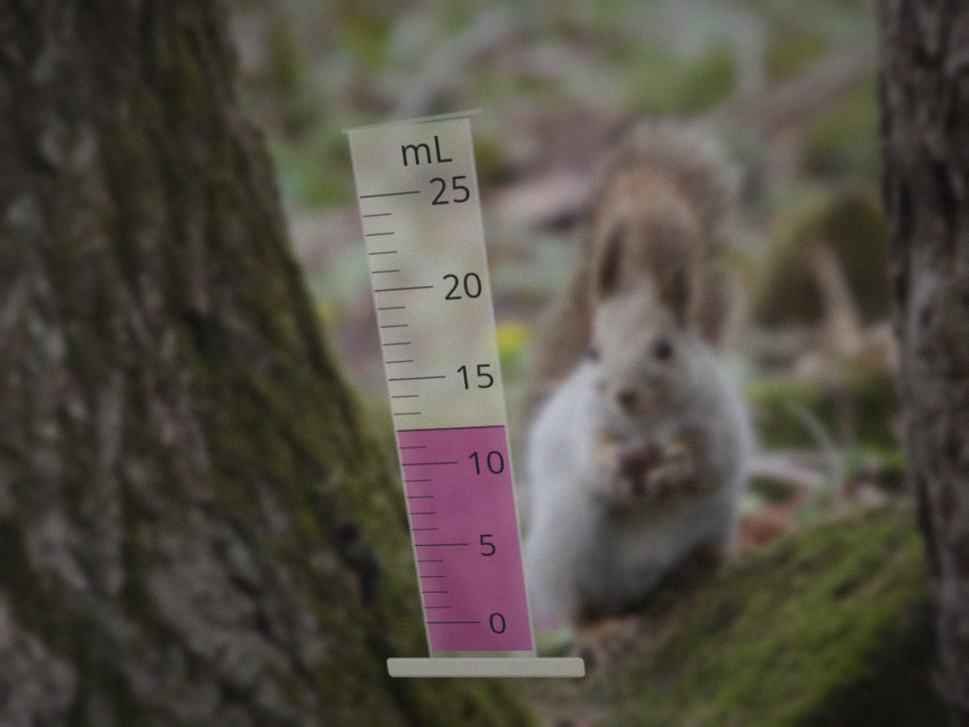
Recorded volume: **12** mL
